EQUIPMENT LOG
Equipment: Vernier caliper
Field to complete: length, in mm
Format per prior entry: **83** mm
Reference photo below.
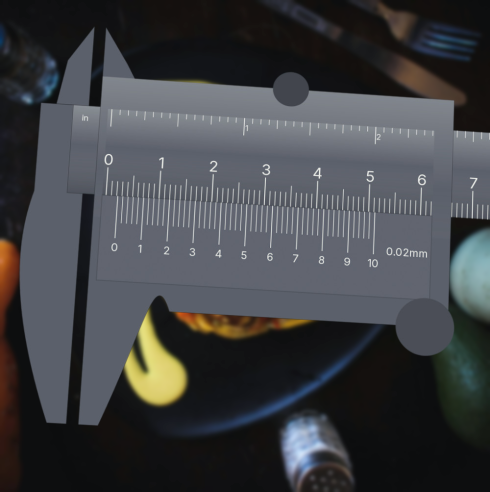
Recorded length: **2.2** mm
